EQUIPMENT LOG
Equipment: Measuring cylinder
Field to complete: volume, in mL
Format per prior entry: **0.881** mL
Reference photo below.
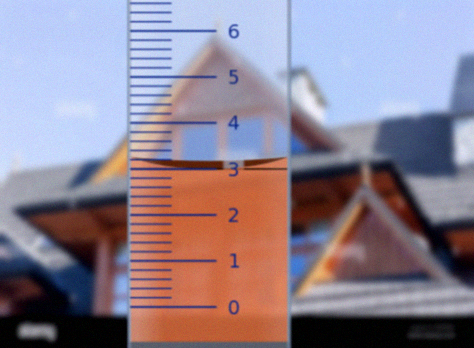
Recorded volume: **3** mL
